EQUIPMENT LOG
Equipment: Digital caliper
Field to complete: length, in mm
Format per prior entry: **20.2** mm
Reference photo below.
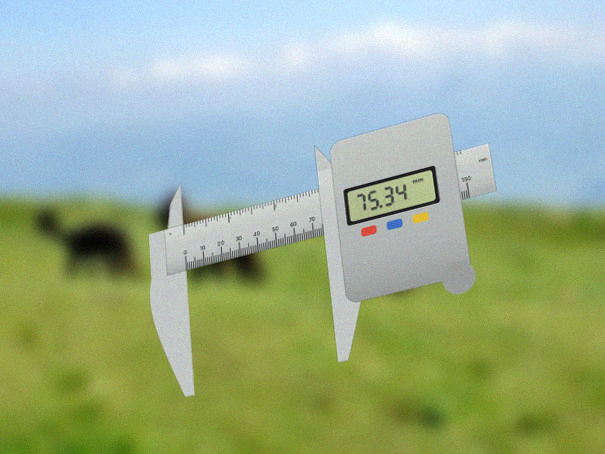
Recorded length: **75.34** mm
